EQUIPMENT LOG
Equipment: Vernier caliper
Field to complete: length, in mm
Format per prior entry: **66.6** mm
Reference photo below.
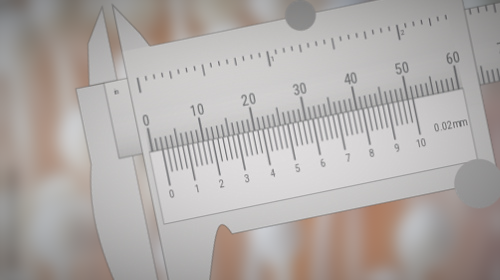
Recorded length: **2.0** mm
